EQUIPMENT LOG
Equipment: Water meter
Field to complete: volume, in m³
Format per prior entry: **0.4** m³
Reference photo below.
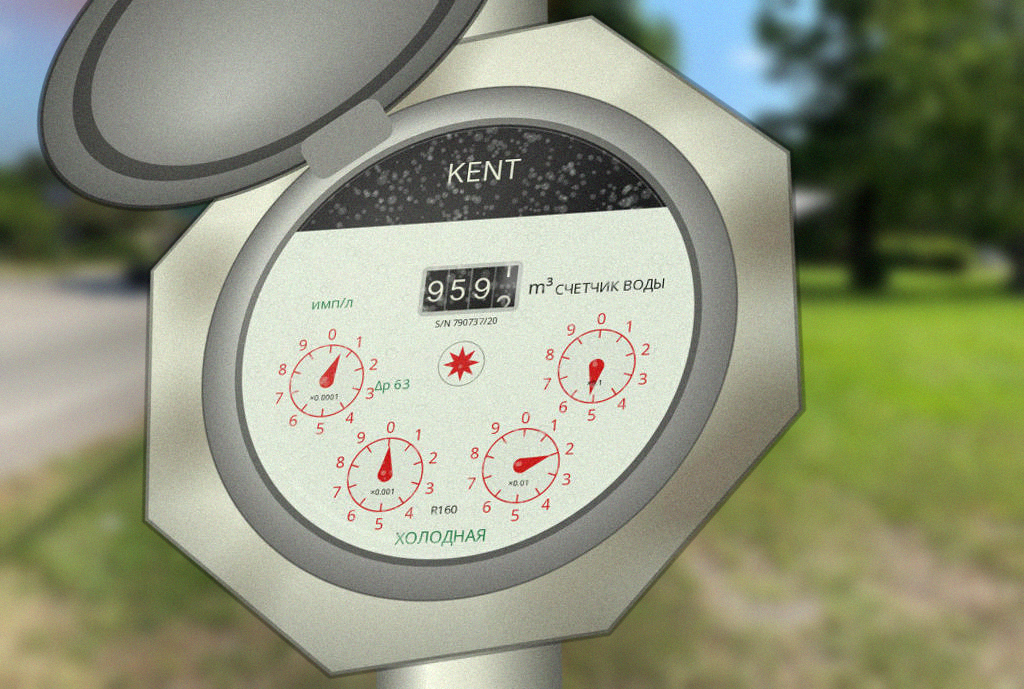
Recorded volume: **9591.5200** m³
